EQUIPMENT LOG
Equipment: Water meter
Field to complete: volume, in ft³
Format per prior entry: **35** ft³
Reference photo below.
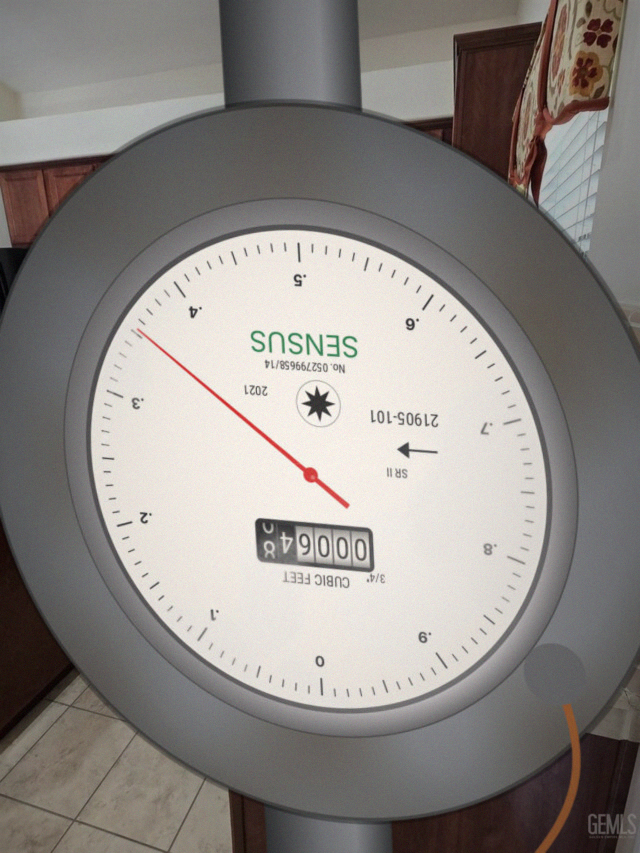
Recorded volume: **648.35** ft³
